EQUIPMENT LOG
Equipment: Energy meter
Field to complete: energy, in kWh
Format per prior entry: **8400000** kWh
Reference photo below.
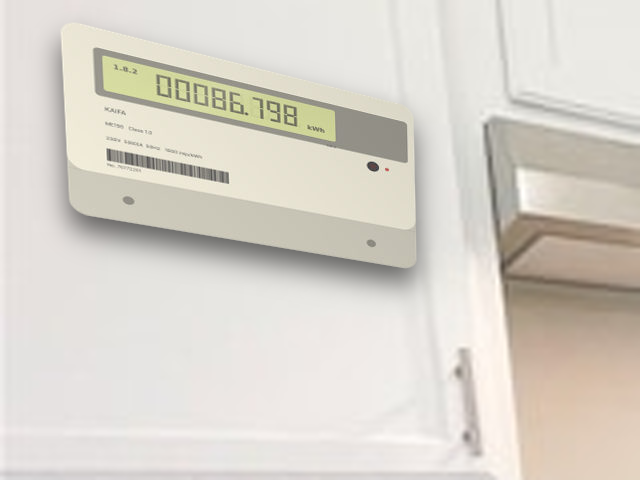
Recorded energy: **86.798** kWh
